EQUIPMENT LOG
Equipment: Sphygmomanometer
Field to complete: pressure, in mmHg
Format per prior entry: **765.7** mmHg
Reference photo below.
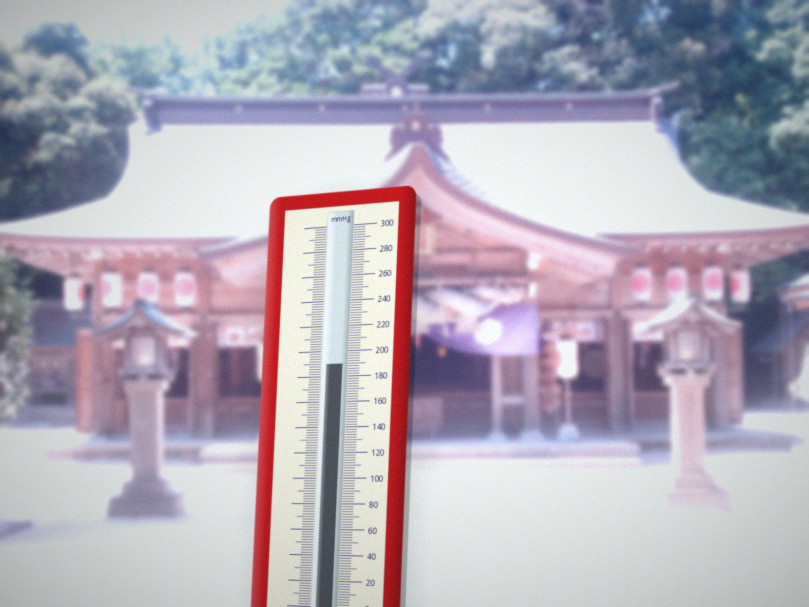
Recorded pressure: **190** mmHg
